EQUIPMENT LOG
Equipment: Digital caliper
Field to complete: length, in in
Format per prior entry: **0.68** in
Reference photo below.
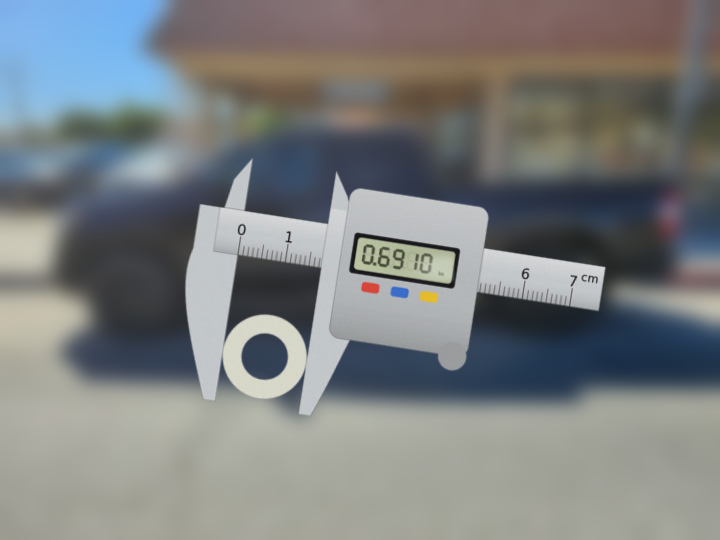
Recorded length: **0.6910** in
